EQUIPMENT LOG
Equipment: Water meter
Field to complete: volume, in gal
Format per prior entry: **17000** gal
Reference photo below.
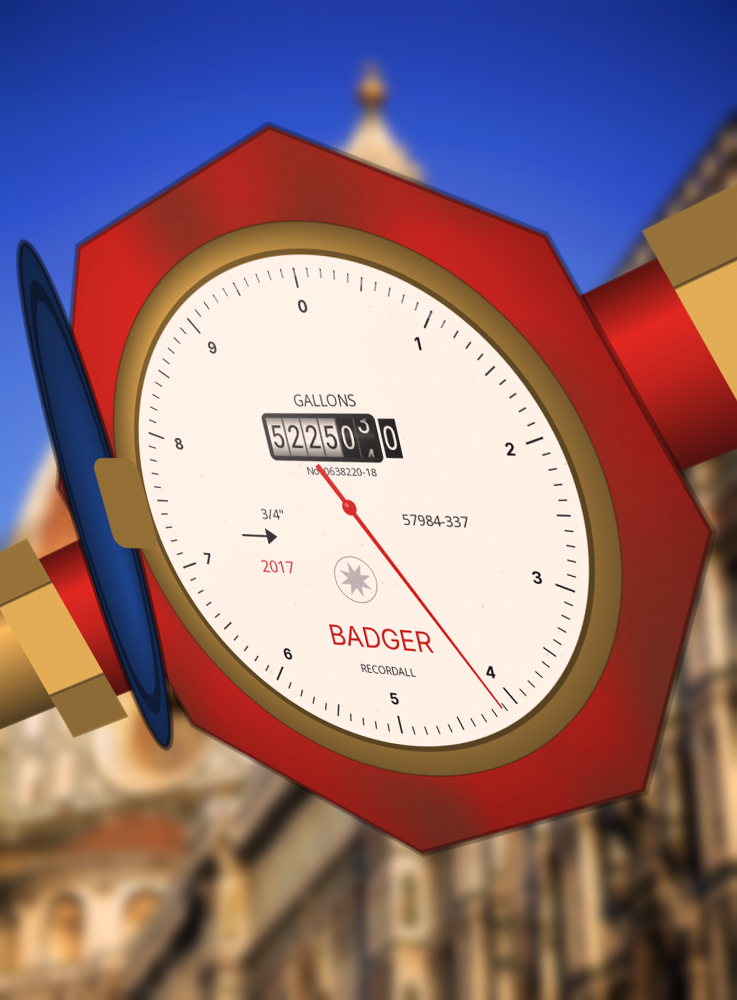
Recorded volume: **5225034.1** gal
